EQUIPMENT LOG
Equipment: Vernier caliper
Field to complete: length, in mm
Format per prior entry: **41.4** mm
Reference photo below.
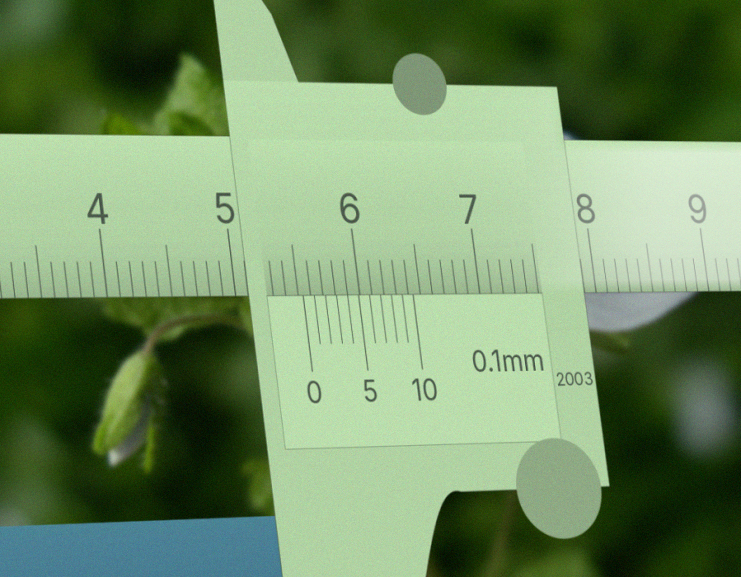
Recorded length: **55.4** mm
